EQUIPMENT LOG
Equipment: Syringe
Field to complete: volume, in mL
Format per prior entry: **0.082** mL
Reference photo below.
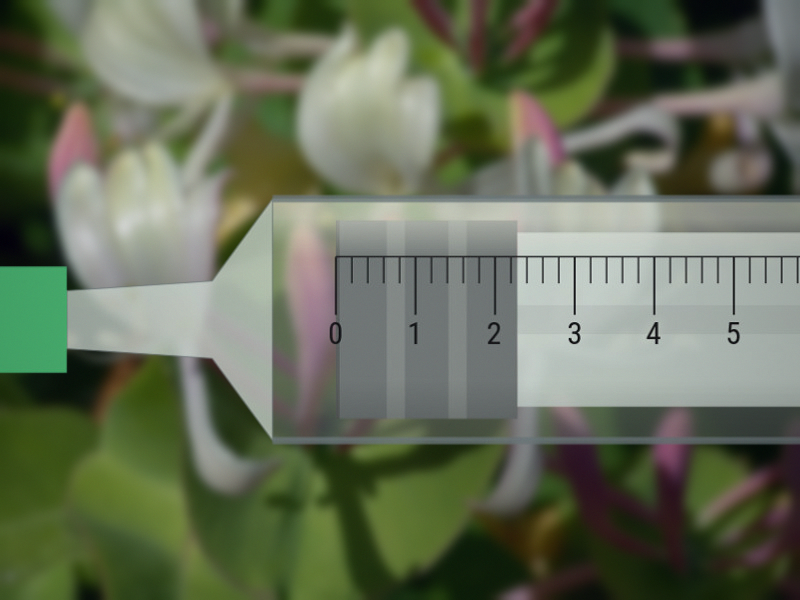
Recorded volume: **0** mL
